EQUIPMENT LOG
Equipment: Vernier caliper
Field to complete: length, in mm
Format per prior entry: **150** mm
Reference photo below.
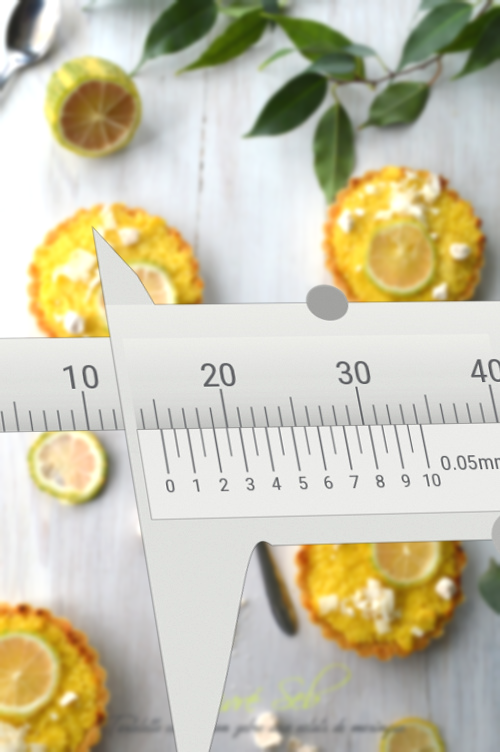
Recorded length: **15.2** mm
